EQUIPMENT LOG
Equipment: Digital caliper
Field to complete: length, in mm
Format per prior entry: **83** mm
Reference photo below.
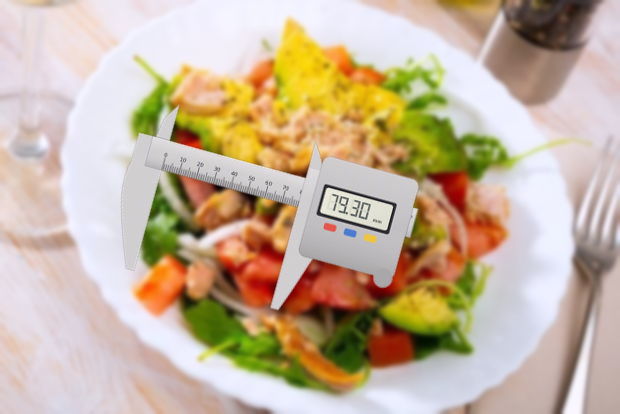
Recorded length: **79.30** mm
